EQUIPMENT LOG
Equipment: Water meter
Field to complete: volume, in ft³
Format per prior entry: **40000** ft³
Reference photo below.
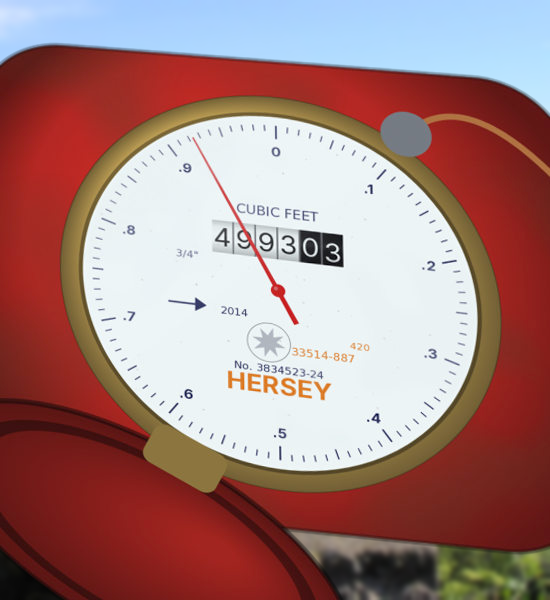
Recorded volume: **499302.92** ft³
